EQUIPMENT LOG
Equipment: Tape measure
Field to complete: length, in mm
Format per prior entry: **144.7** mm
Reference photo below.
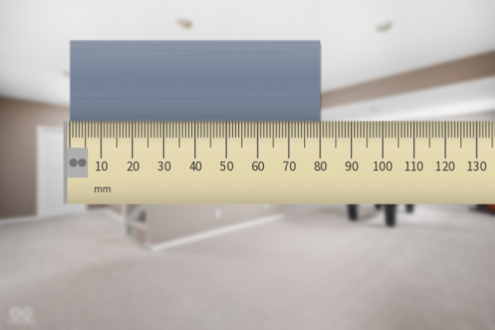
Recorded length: **80** mm
